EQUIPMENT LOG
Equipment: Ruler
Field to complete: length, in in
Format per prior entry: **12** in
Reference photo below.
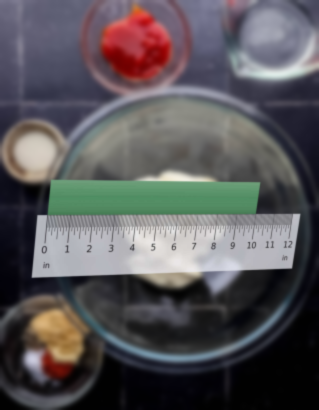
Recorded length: **10** in
